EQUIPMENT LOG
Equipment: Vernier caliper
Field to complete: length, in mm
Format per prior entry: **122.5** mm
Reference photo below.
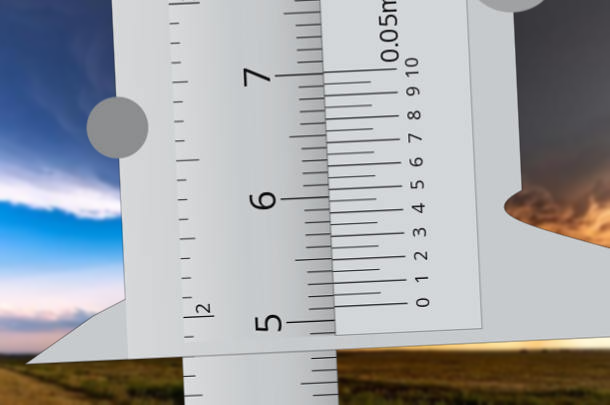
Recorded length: **51.1** mm
